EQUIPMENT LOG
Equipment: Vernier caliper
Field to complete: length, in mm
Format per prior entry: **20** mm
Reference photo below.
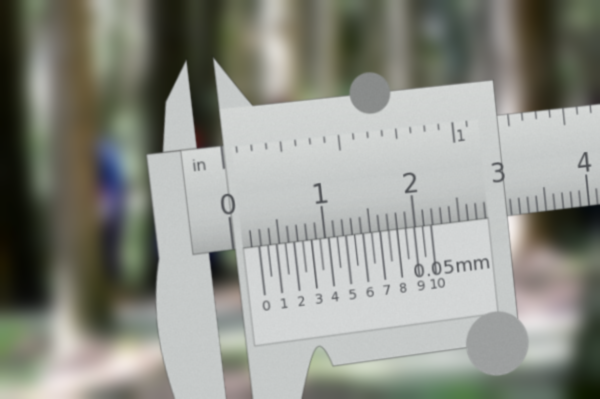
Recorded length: **2.8** mm
